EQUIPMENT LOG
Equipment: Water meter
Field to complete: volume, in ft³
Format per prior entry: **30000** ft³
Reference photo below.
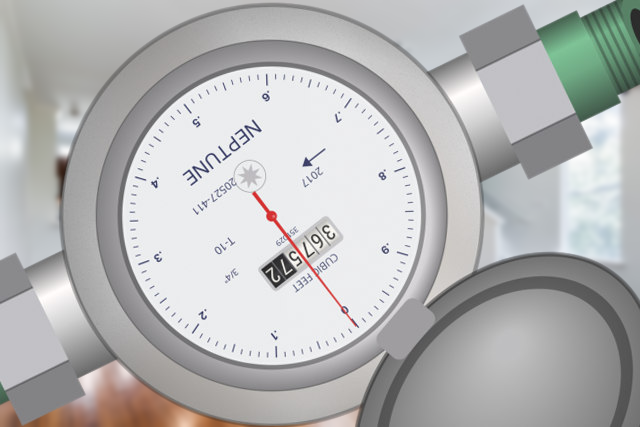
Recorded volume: **367572.00** ft³
